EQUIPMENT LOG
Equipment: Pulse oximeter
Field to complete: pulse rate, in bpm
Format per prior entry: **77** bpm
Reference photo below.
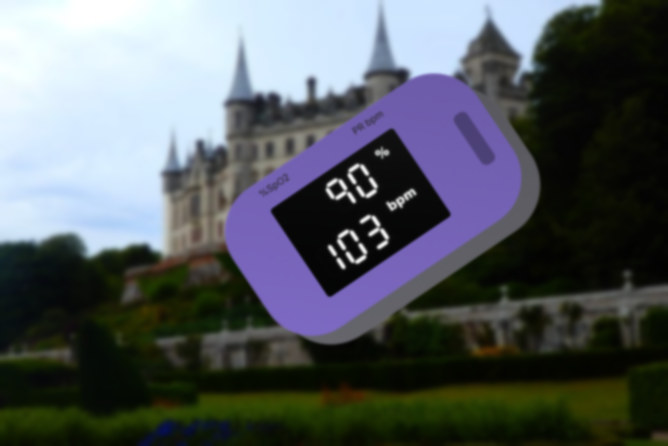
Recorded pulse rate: **103** bpm
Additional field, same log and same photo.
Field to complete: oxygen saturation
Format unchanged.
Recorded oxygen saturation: **90** %
